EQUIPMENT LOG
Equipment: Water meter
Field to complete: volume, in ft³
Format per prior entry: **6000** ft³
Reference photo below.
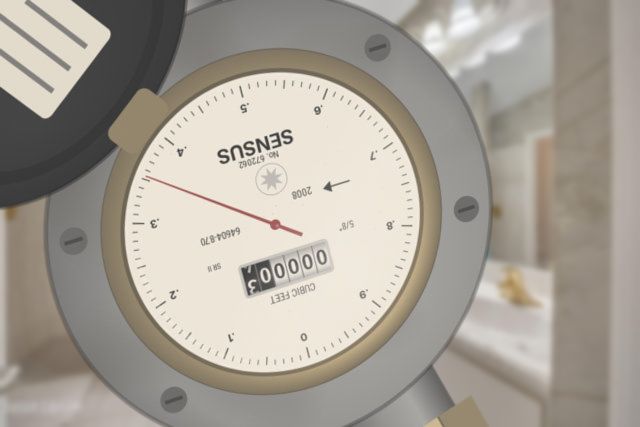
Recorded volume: **3.35** ft³
